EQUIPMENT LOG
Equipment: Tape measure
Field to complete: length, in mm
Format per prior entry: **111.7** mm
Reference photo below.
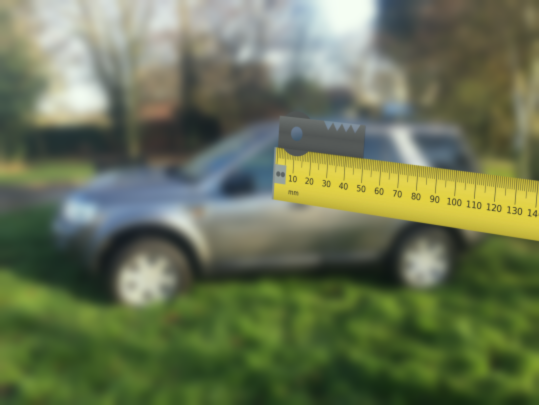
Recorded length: **50** mm
